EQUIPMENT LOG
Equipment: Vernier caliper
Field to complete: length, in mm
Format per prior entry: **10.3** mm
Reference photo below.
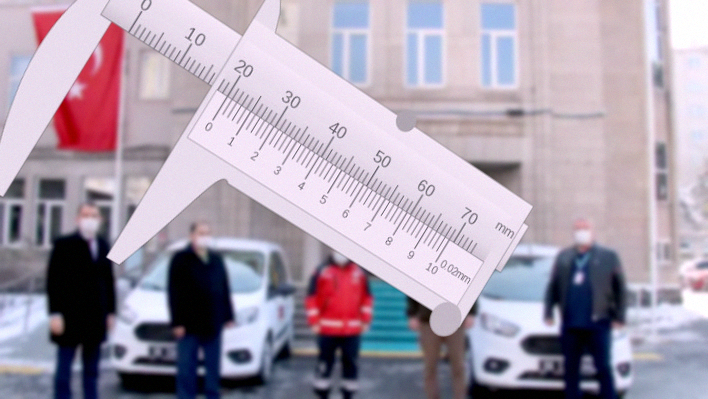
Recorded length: **20.0** mm
